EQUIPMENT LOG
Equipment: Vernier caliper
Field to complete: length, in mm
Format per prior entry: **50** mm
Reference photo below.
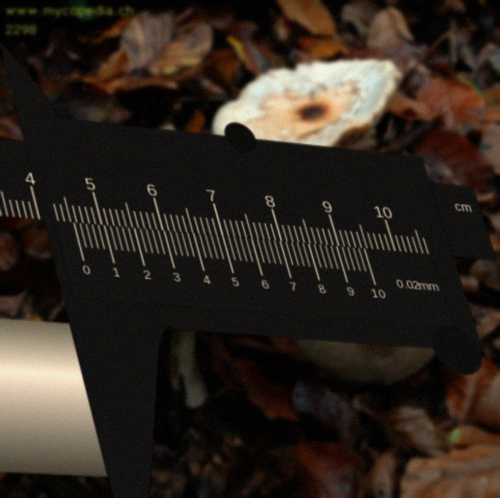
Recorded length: **45.5** mm
